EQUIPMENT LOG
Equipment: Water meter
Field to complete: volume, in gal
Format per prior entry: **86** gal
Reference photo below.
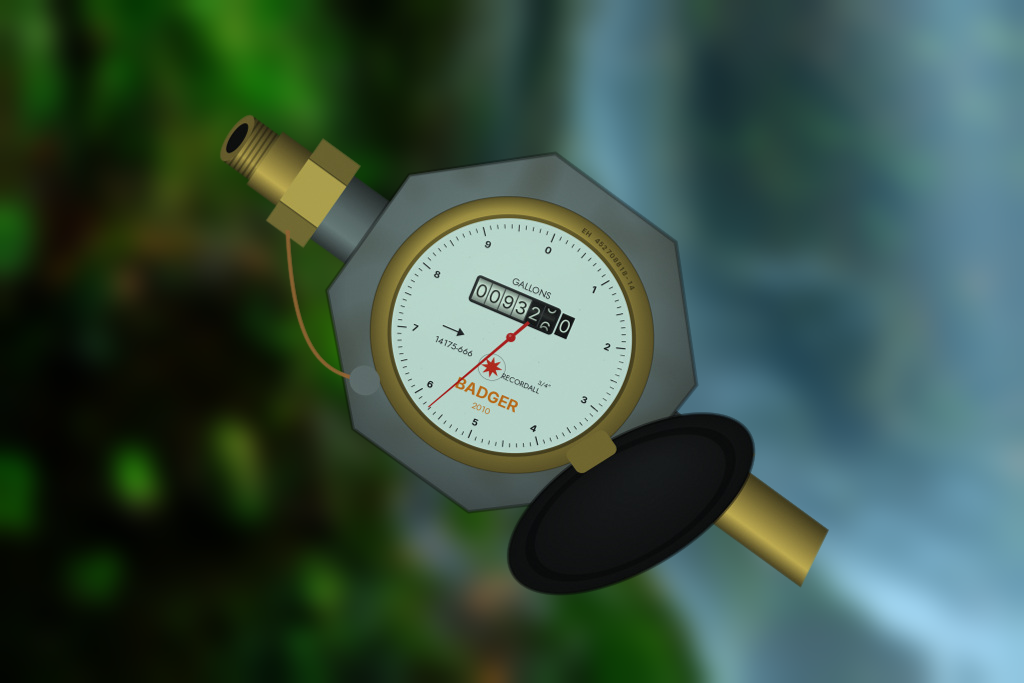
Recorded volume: **93255.7** gal
